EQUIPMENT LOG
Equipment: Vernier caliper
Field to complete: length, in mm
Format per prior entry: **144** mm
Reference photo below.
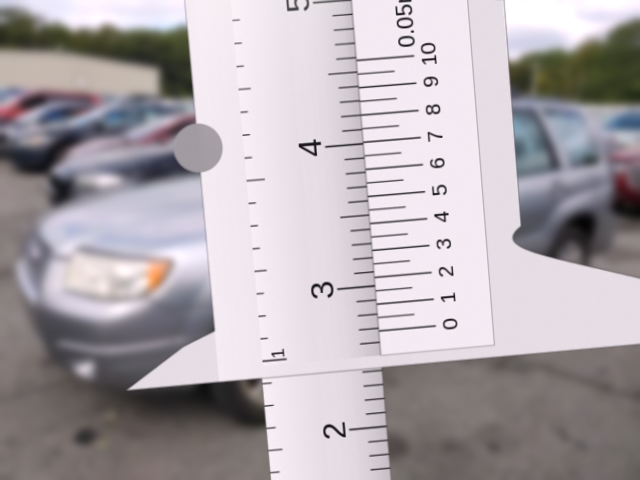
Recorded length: **26.8** mm
